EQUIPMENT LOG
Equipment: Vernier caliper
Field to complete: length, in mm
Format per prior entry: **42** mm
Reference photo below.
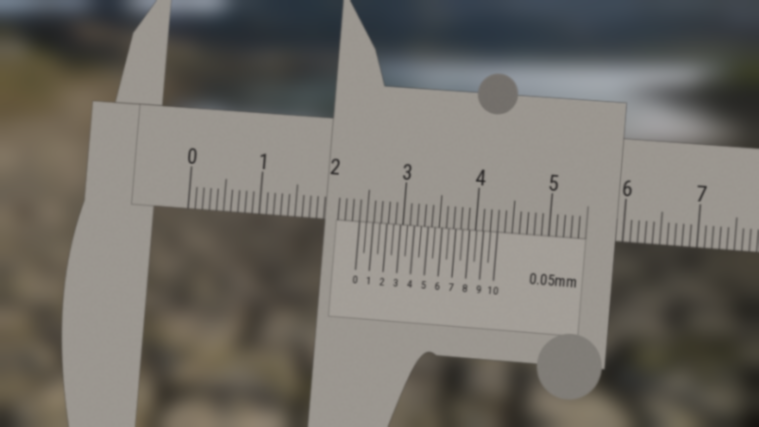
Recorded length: **24.0** mm
